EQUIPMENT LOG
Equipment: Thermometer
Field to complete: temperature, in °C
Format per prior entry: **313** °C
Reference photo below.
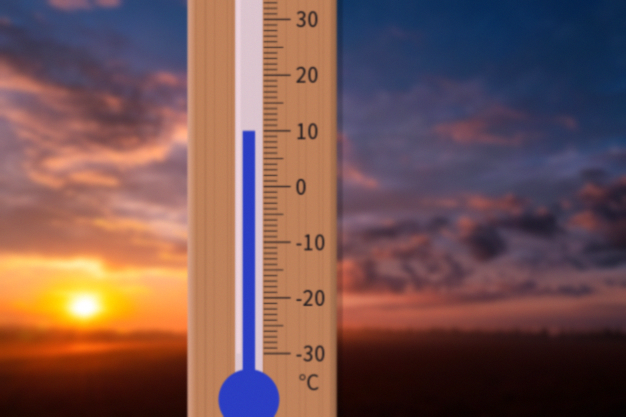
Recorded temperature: **10** °C
